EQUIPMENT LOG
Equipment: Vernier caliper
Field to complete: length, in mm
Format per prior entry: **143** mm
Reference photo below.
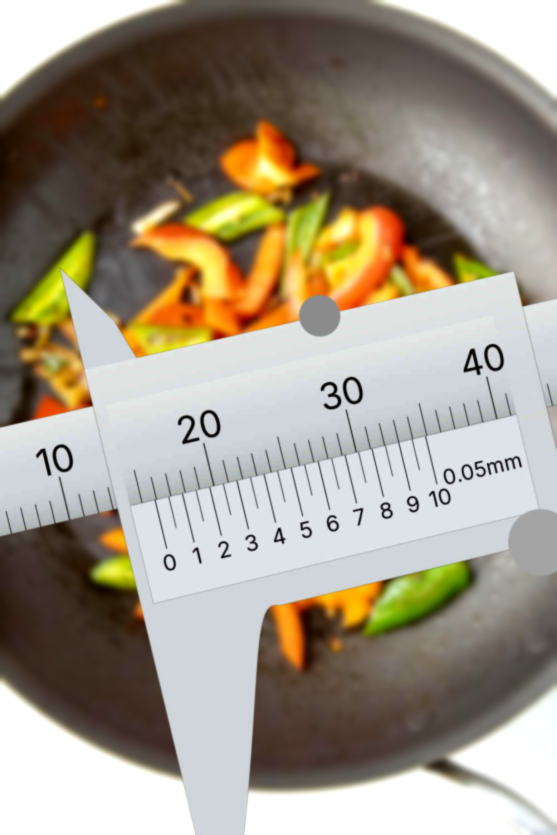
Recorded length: **15.9** mm
